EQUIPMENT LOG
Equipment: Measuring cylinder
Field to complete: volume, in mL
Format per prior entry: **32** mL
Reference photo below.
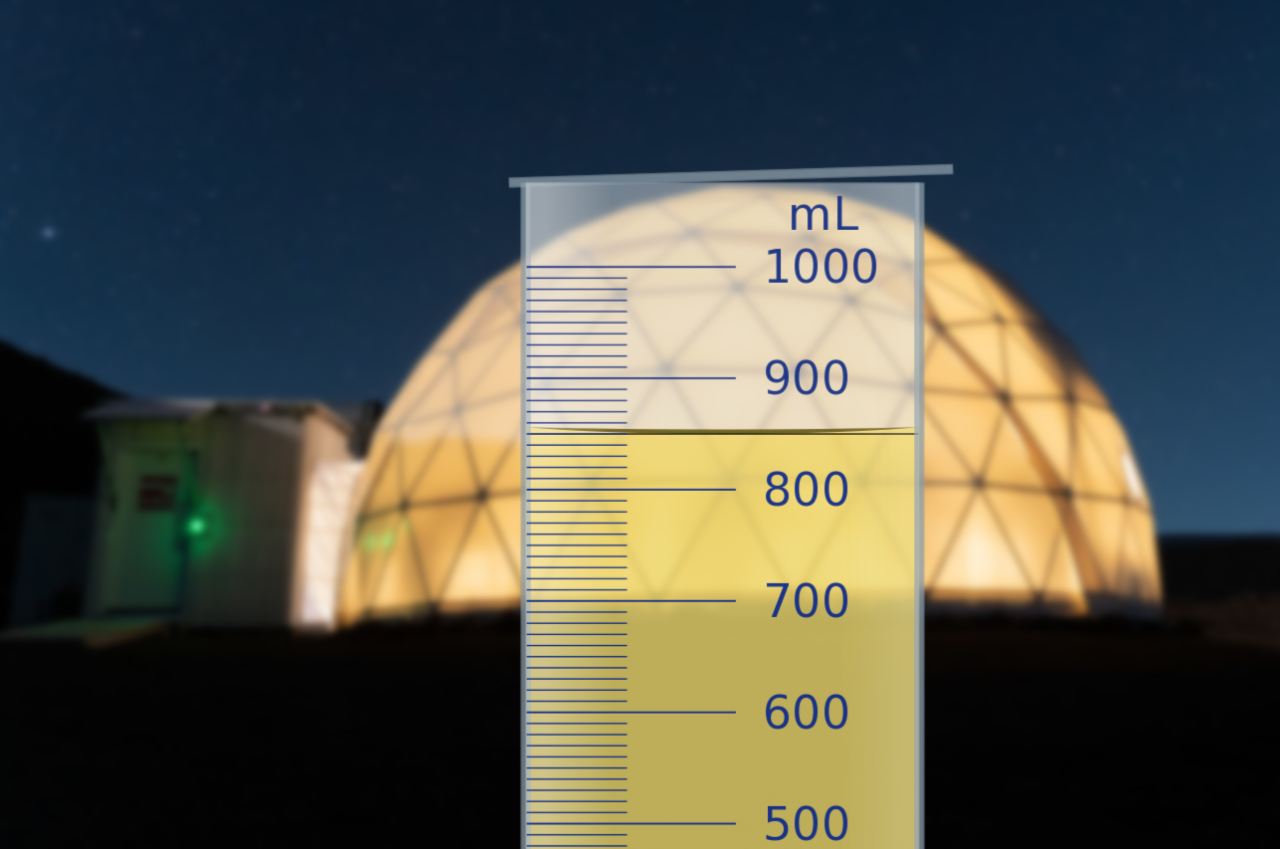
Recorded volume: **850** mL
